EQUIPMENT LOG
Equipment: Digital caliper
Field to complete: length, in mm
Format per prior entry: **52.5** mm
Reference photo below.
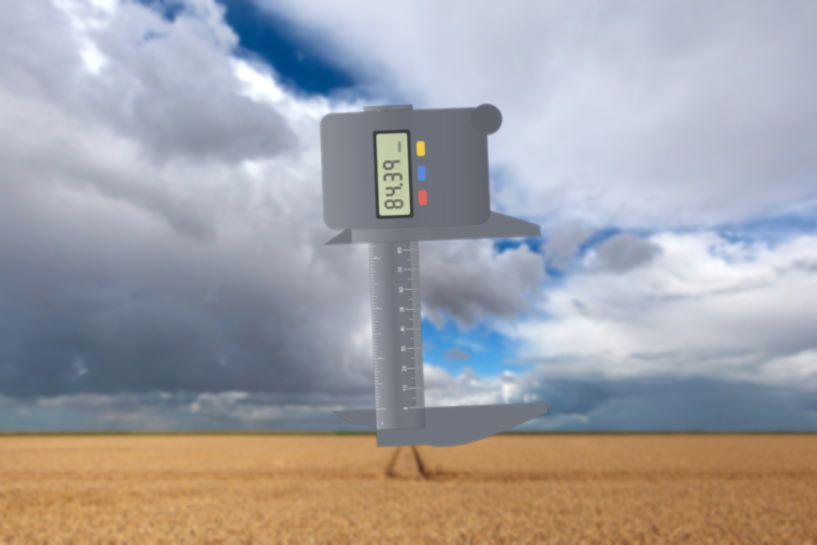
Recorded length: **84.39** mm
